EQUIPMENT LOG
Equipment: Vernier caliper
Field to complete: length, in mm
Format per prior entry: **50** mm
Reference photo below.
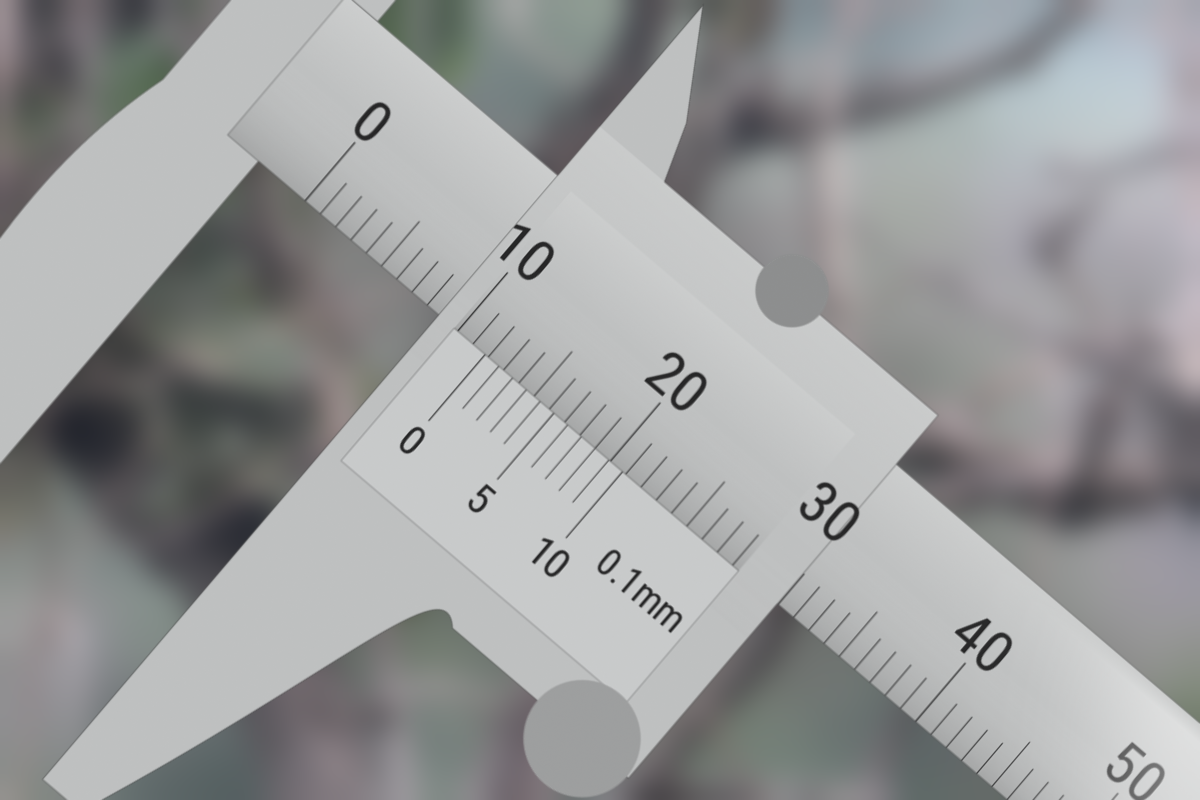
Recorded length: **11.8** mm
